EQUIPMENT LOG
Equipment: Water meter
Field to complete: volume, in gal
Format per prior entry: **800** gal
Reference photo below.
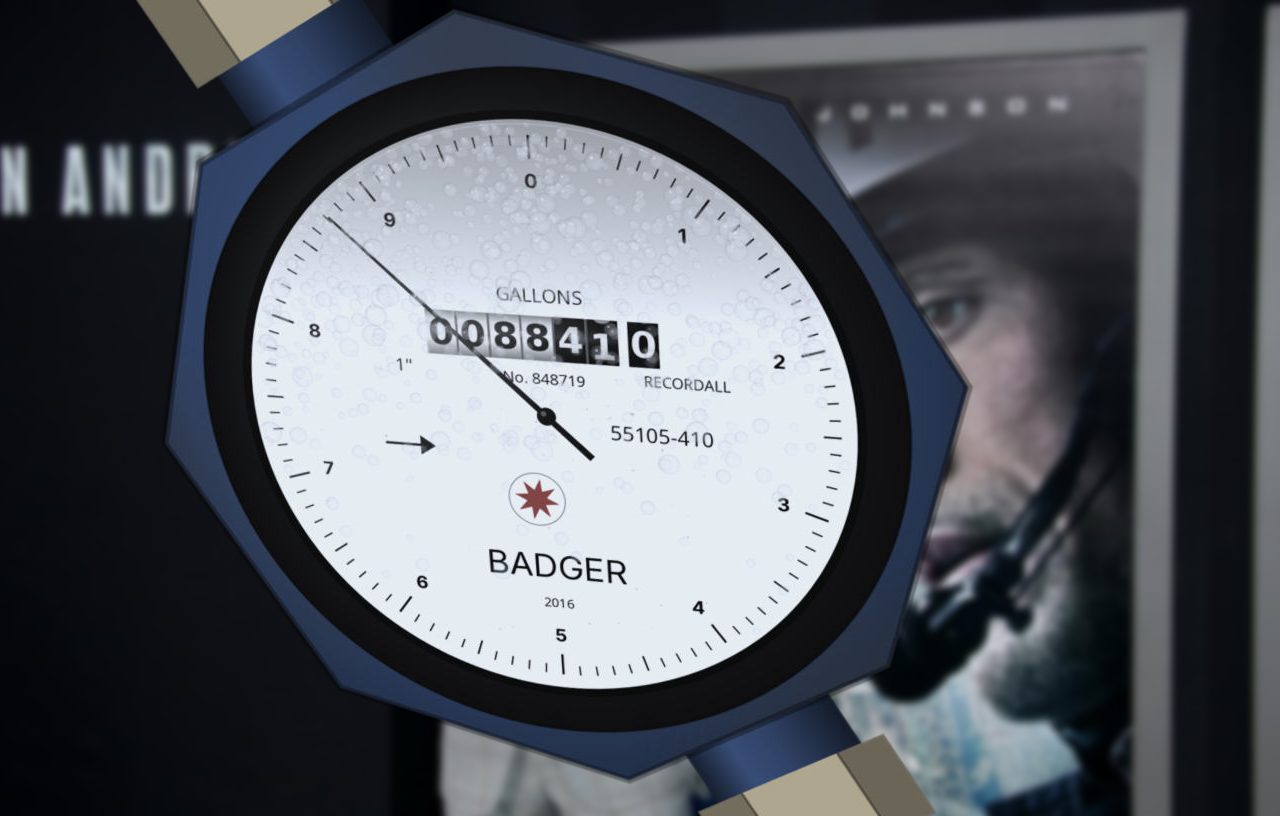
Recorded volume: **88408.7** gal
